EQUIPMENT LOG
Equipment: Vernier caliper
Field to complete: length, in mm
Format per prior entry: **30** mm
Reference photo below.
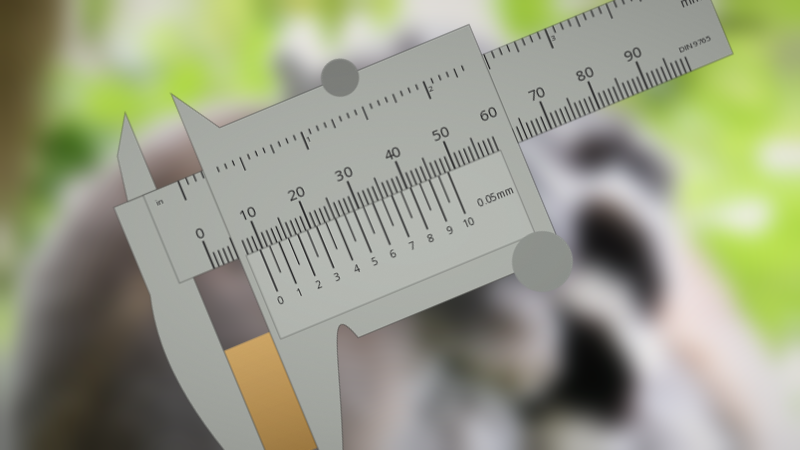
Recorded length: **9.5** mm
